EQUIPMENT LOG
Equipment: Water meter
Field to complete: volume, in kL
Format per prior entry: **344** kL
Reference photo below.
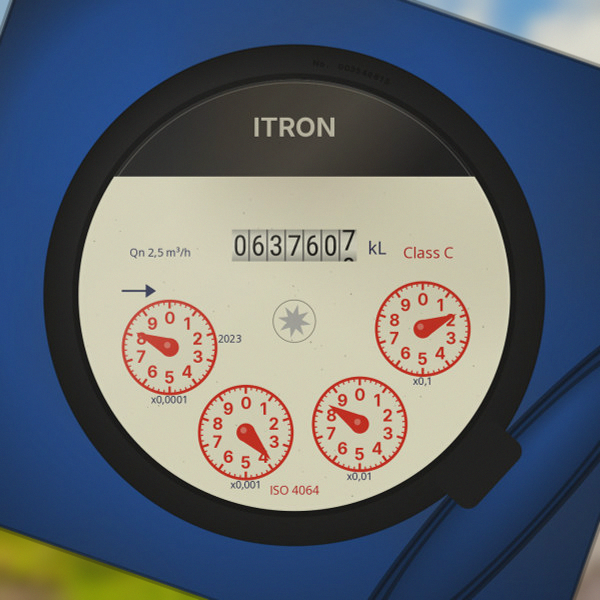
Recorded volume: **637607.1838** kL
